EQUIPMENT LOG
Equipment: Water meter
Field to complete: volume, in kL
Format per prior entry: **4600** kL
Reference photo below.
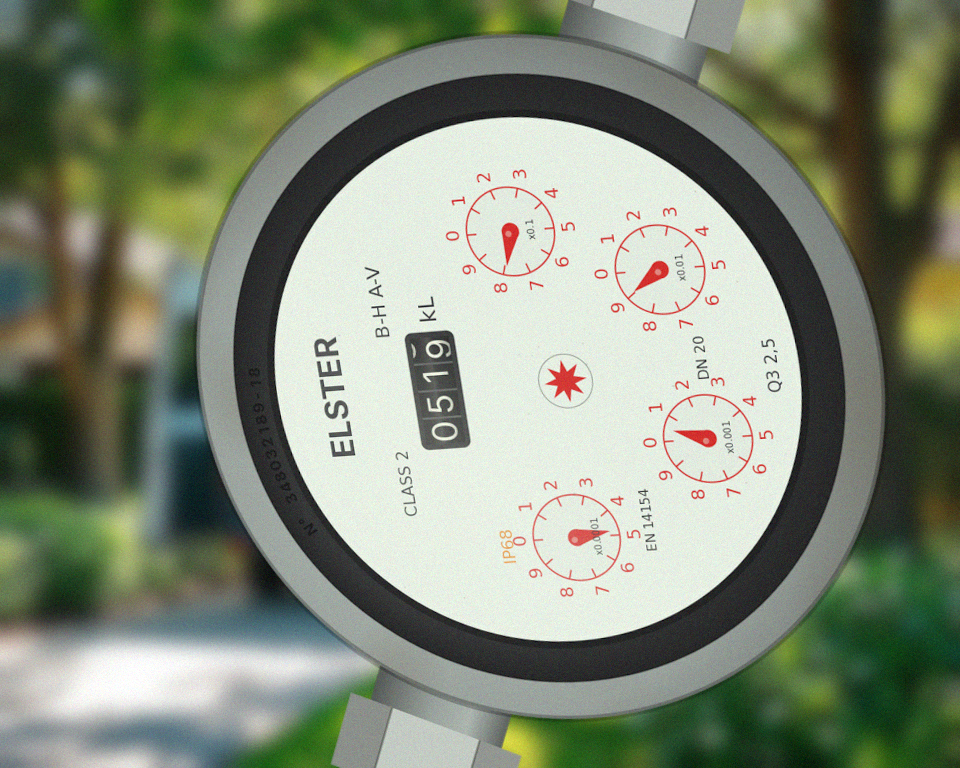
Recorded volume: **518.7904** kL
